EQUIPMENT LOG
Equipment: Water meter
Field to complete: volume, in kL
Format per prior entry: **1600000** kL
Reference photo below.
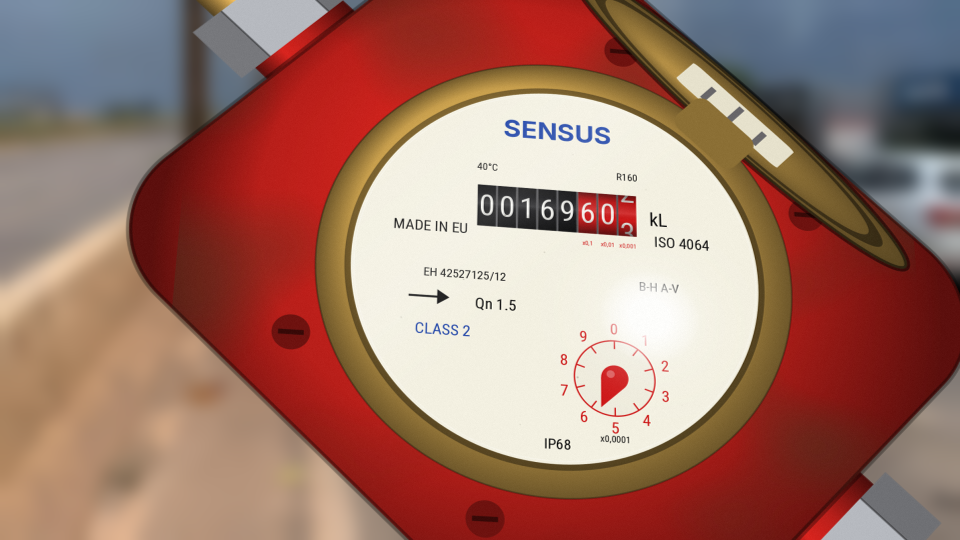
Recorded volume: **169.6025** kL
